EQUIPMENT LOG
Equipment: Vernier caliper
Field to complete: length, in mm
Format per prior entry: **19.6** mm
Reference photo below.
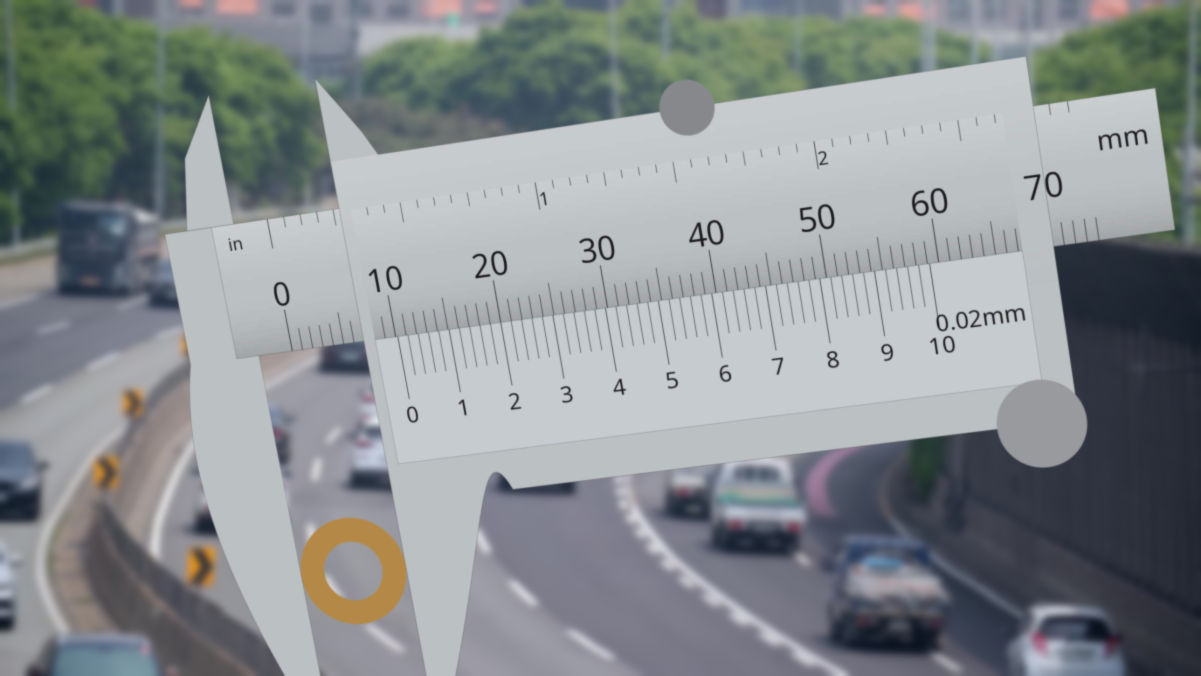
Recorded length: **10.2** mm
